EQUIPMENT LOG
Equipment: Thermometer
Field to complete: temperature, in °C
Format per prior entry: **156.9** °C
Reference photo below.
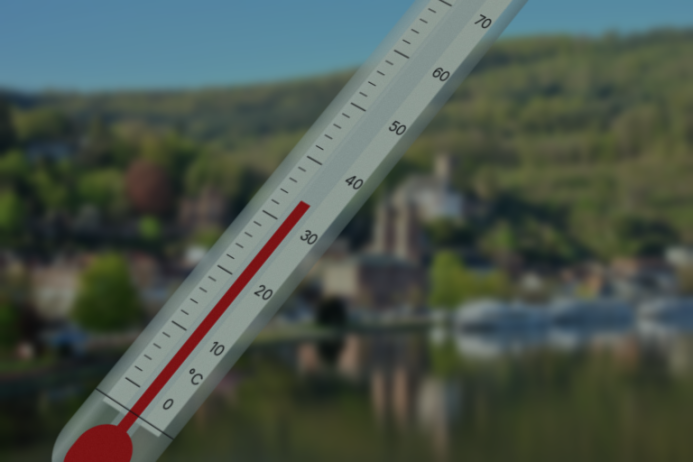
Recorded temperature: **34** °C
